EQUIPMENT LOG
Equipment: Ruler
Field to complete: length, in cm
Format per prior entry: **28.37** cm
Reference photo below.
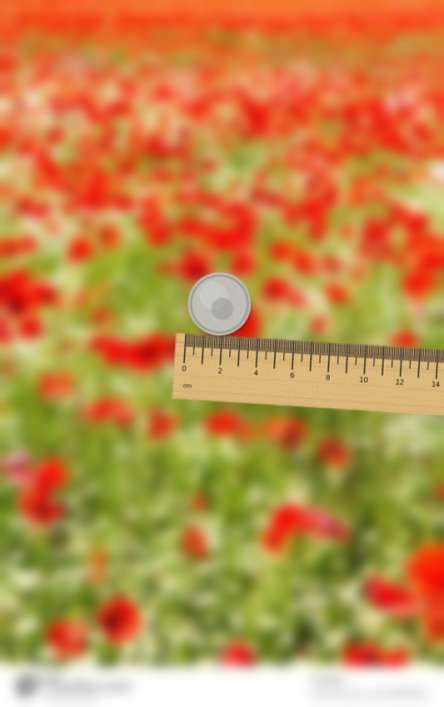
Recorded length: **3.5** cm
